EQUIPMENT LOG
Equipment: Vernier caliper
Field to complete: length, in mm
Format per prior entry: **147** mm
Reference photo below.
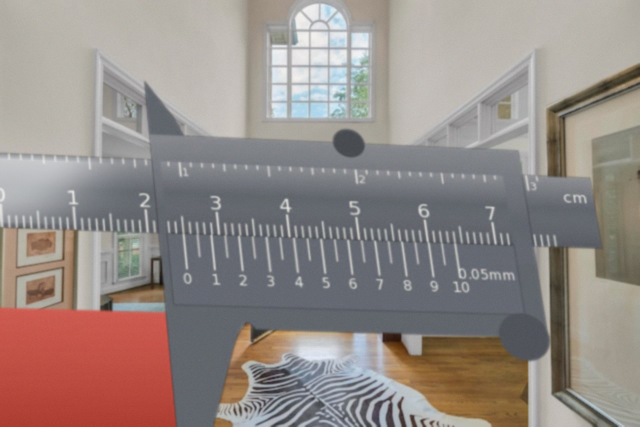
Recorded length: **25.0** mm
